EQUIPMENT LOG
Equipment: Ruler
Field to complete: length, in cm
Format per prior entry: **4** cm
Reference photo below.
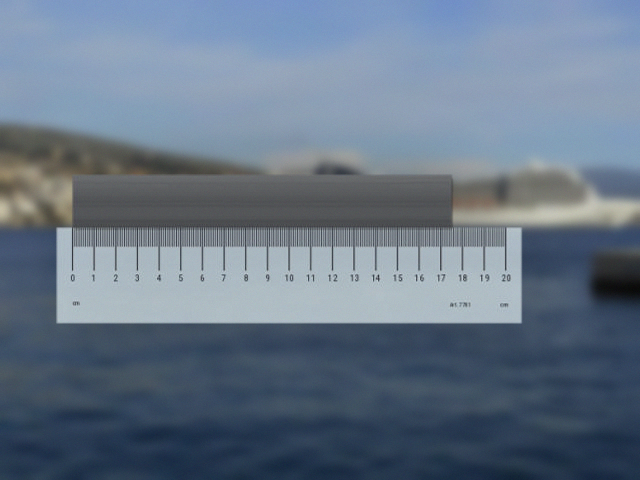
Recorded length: **17.5** cm
